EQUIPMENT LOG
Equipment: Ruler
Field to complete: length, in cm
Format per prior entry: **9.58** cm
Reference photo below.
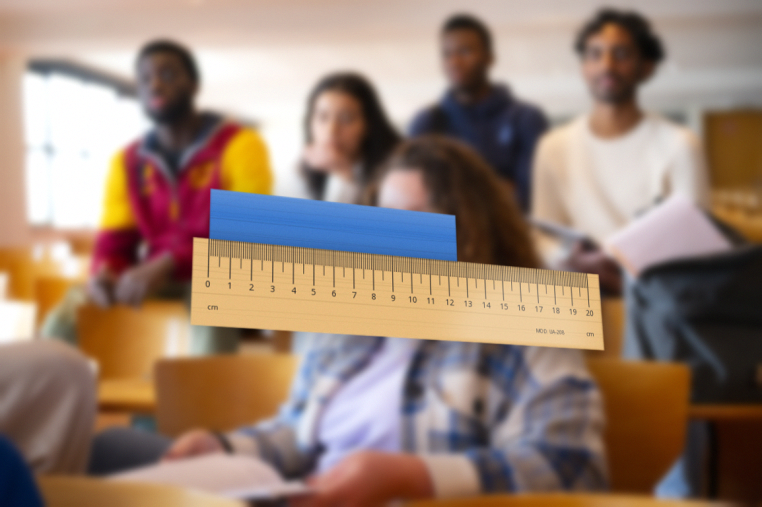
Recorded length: **12.5** cm
